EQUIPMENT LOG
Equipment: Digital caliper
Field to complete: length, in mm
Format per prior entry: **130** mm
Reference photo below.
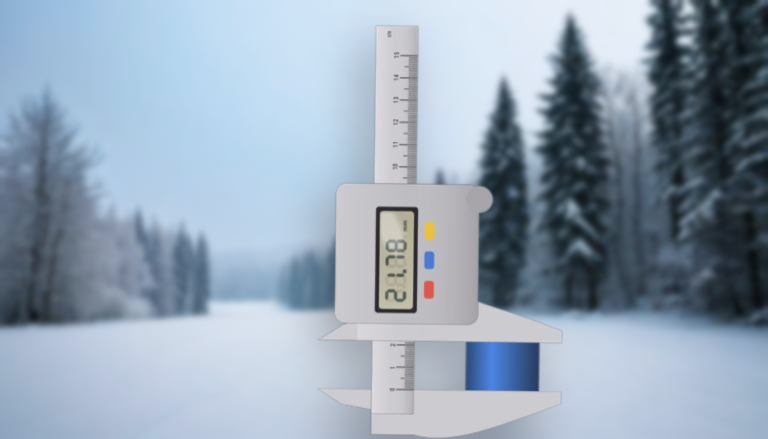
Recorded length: **21.78** mm
